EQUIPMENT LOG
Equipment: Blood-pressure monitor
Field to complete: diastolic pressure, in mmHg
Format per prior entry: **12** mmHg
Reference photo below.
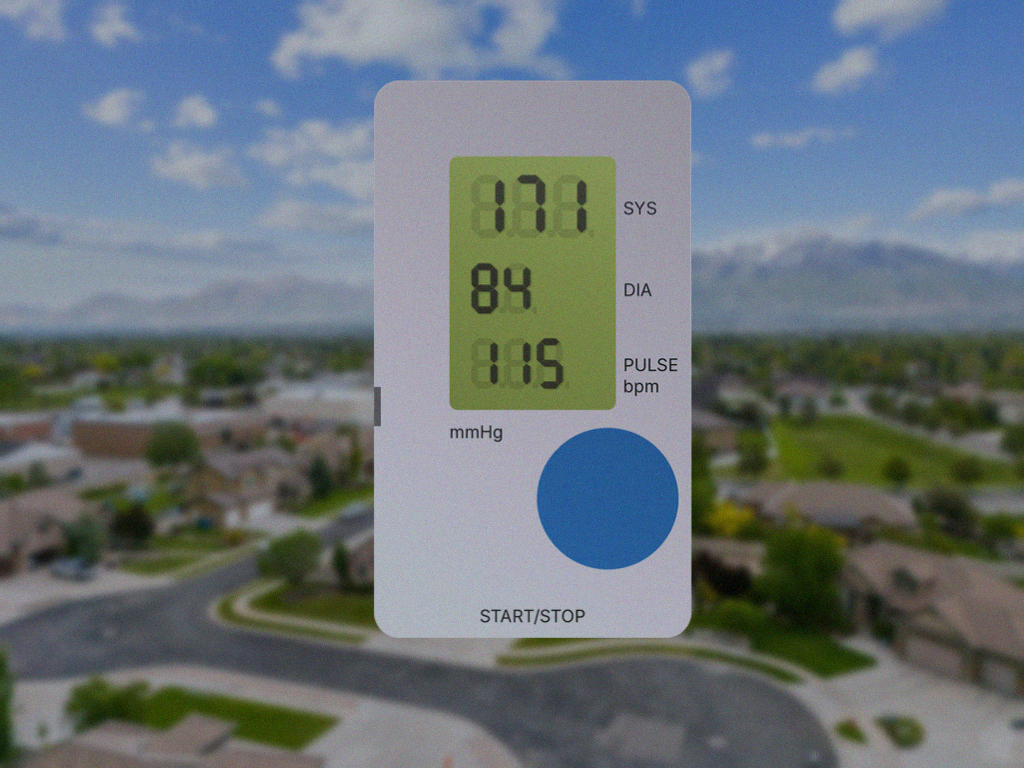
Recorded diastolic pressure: **84** mmHg
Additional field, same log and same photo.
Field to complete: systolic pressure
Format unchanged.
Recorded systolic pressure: **171** mmHg
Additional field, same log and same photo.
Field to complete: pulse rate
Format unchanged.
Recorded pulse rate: **115** bpm
